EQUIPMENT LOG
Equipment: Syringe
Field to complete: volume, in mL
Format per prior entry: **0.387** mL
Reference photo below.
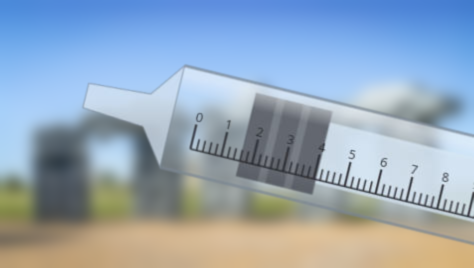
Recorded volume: **1.6** mL
